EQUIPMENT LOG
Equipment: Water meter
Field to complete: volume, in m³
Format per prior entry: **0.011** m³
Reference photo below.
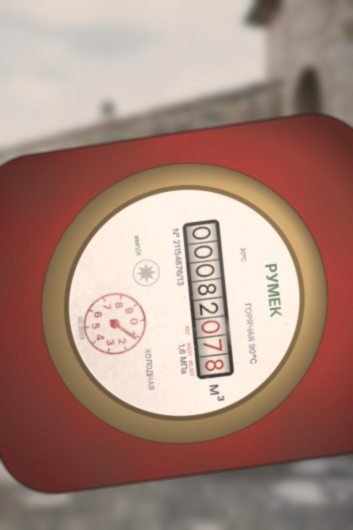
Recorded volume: **82.0781** m³
